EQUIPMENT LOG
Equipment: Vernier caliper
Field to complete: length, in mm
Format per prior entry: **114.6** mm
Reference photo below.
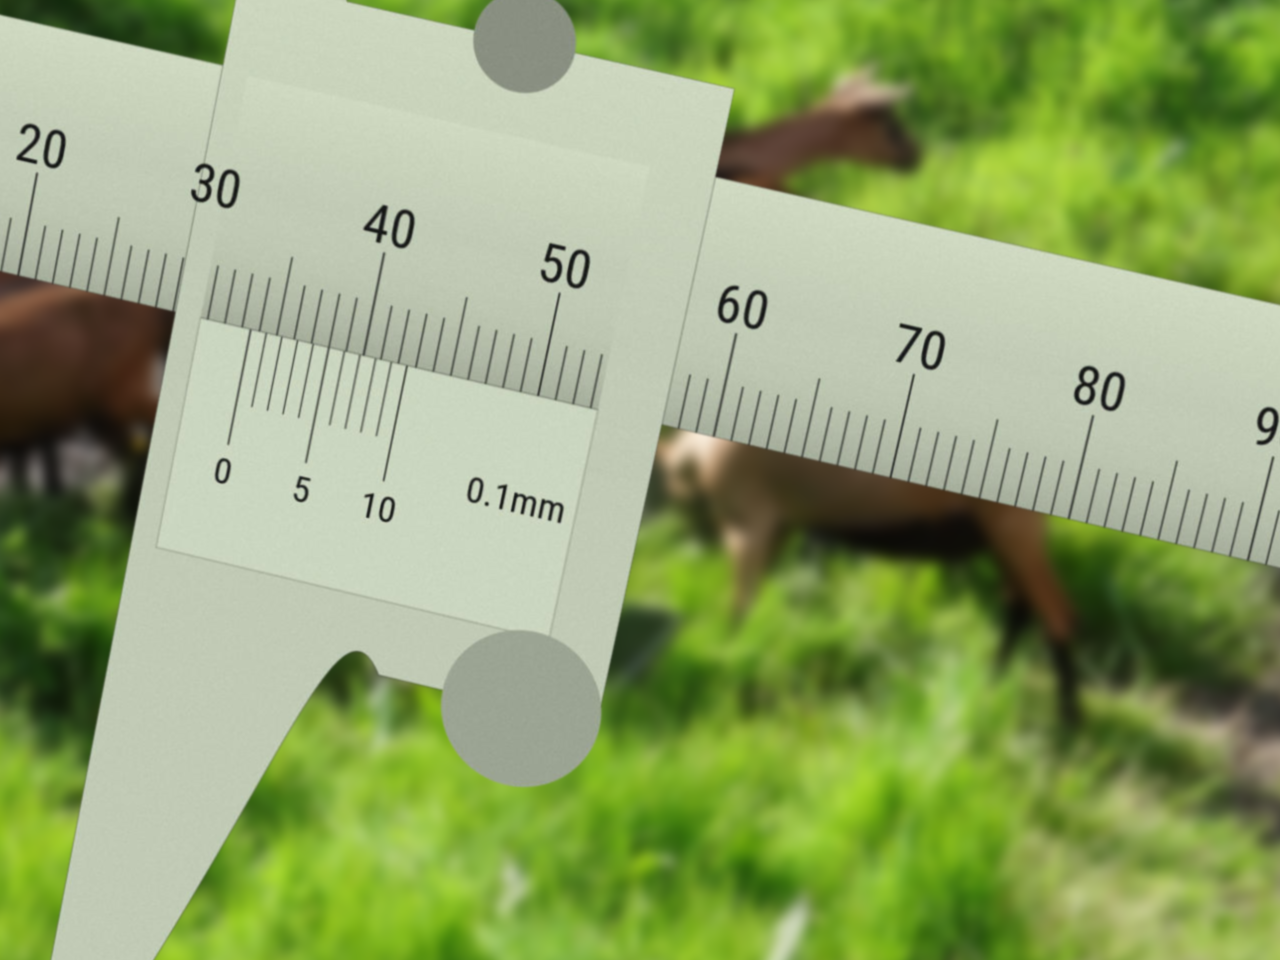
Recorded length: **33.5** mm
